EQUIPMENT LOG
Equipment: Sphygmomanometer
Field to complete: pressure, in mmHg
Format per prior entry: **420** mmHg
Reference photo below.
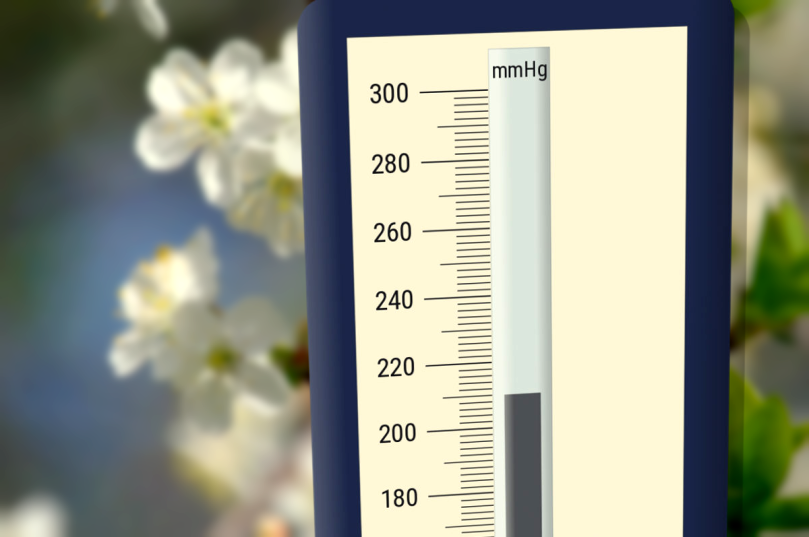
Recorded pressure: **210** mmHg
